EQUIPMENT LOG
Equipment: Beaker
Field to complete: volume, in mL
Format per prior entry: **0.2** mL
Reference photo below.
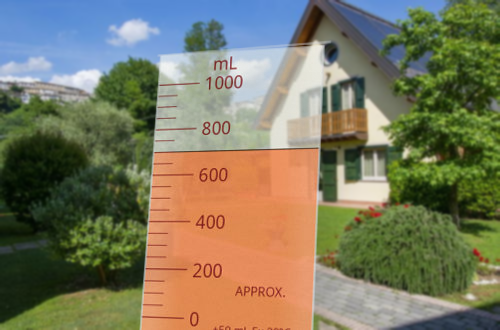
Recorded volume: **700** mL
